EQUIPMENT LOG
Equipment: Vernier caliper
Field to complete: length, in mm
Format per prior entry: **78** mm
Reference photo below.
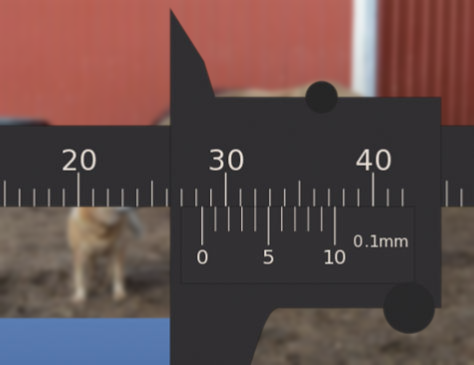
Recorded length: **28.4** mm
